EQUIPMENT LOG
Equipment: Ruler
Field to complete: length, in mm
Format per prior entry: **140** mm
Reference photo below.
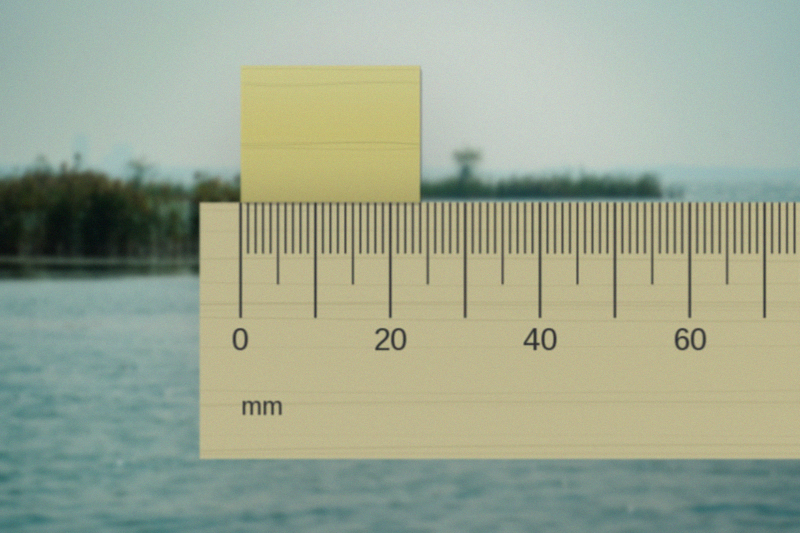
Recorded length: **24** mm
